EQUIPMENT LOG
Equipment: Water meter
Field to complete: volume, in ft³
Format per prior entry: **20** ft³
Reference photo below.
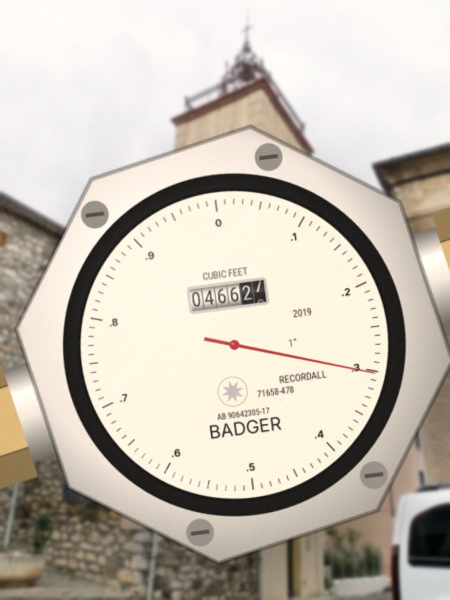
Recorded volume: **46627.30** ft³
